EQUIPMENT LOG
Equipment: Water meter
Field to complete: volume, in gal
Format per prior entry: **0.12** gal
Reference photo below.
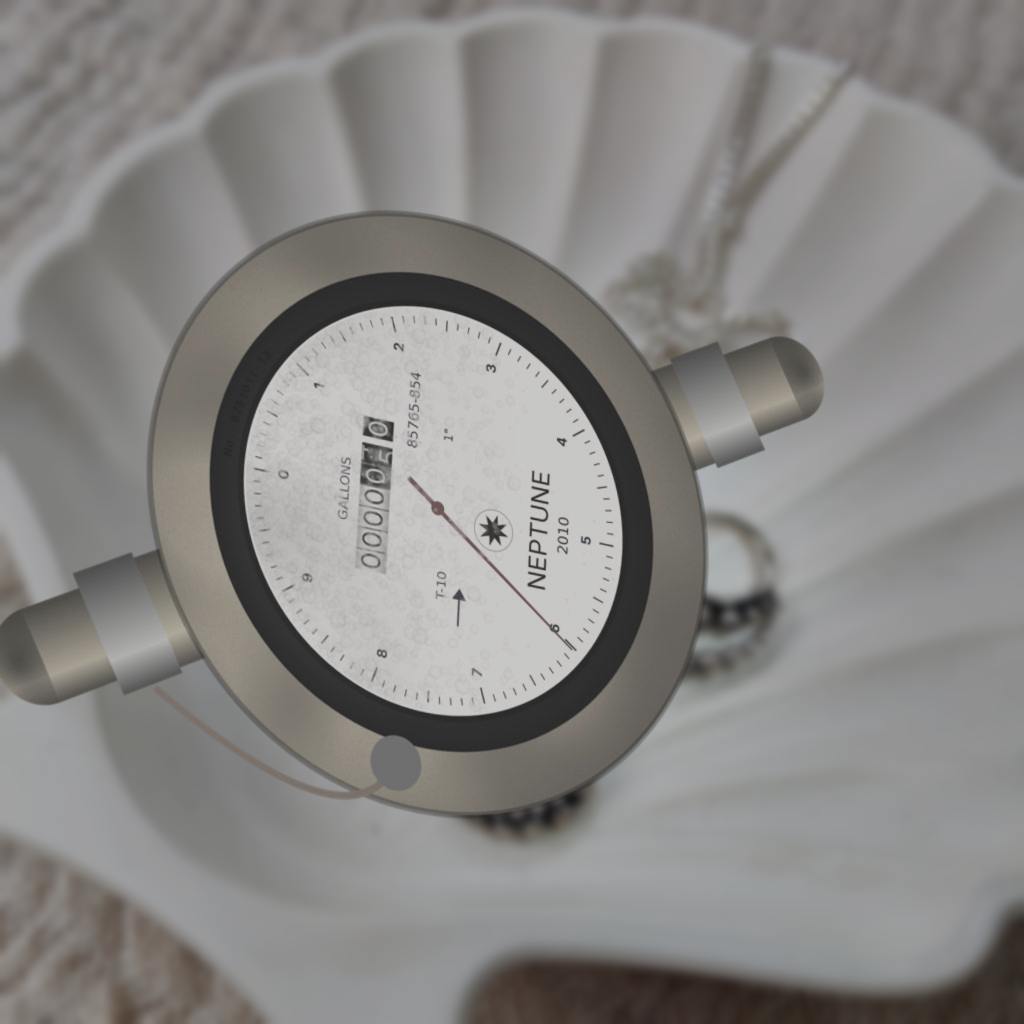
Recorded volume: **46.0** gal
